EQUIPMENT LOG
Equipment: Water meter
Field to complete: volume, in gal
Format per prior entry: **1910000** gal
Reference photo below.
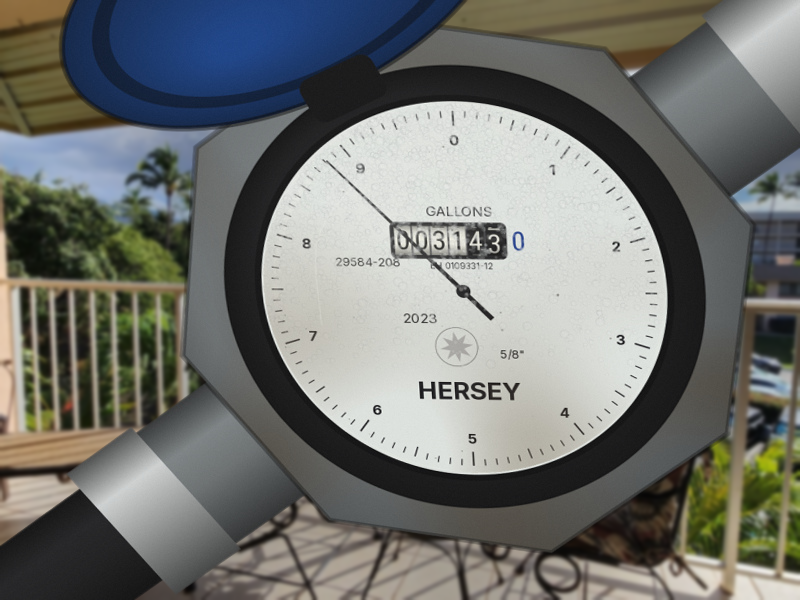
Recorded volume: **31428.8** gal
